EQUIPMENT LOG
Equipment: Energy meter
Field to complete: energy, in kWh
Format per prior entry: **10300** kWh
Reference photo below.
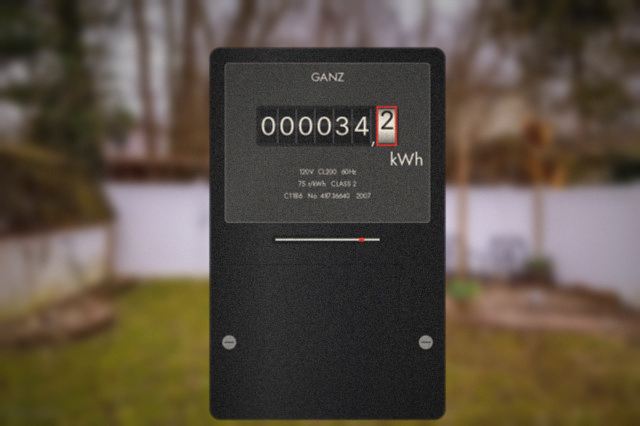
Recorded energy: **34.2** kWh
